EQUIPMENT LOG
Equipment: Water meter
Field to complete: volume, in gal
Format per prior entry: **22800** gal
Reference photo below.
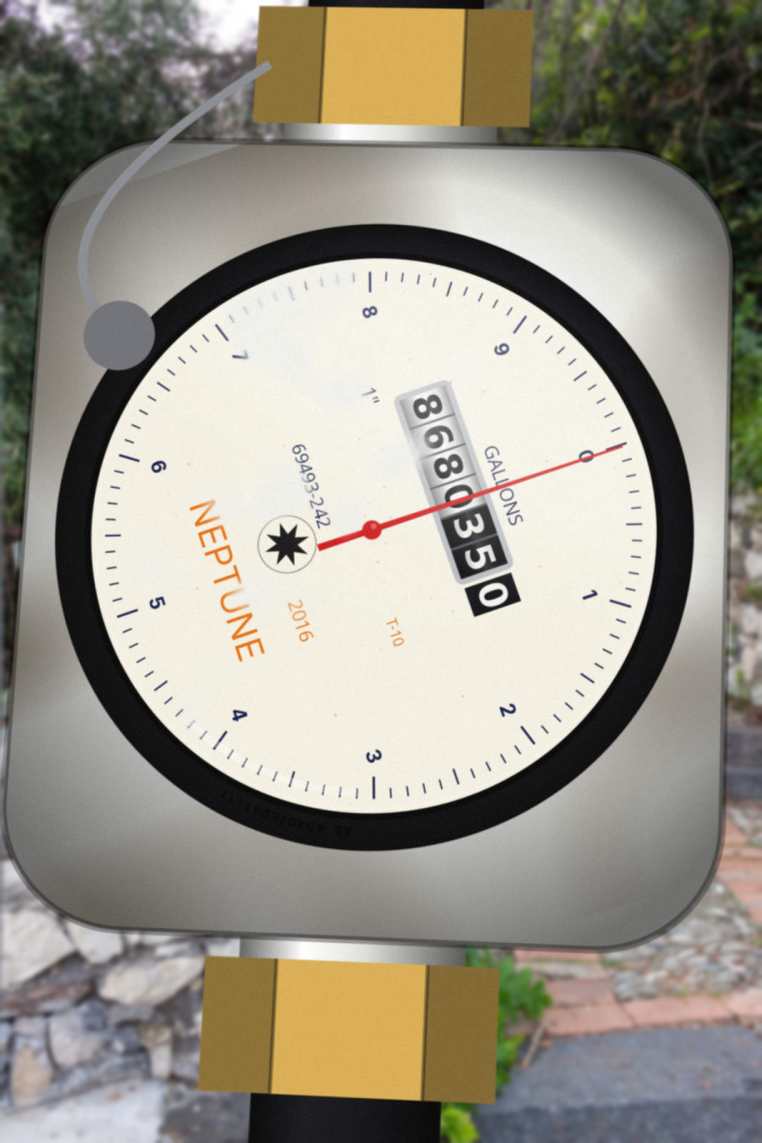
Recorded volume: **8680350.0** gal
